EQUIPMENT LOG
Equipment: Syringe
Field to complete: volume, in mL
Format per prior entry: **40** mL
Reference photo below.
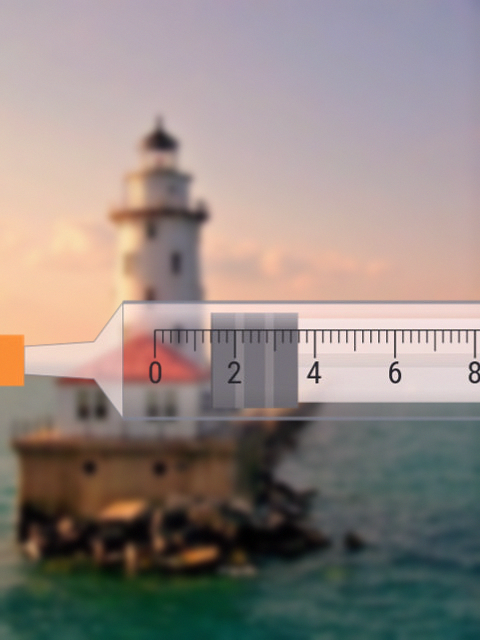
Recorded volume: **1.4** mL
